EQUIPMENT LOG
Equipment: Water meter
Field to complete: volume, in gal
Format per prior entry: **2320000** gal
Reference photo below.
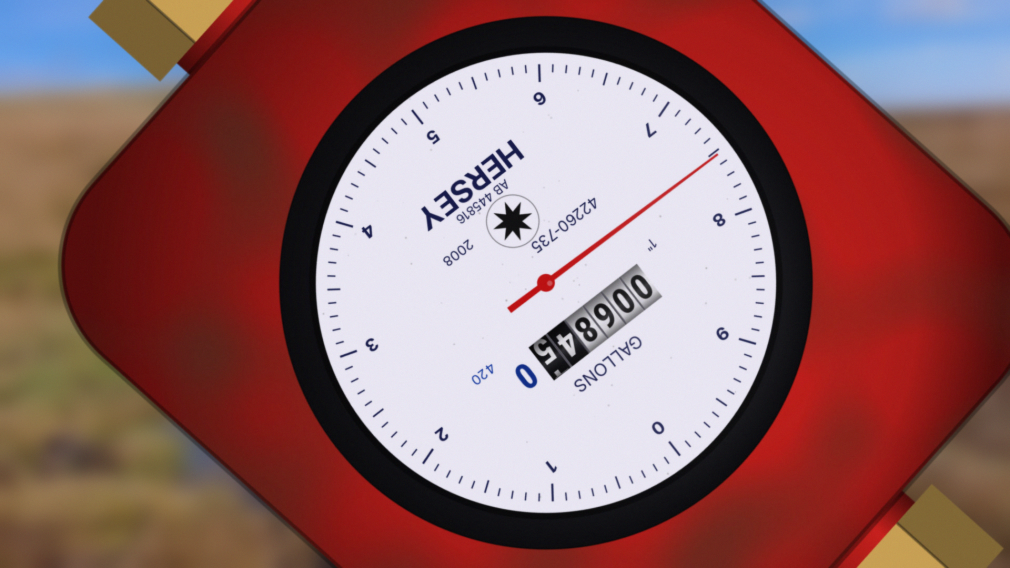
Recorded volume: **68447.5** gal
